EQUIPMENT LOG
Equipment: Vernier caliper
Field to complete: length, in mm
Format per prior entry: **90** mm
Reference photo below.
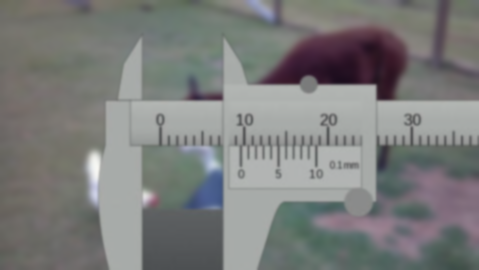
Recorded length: **9.6** mm
